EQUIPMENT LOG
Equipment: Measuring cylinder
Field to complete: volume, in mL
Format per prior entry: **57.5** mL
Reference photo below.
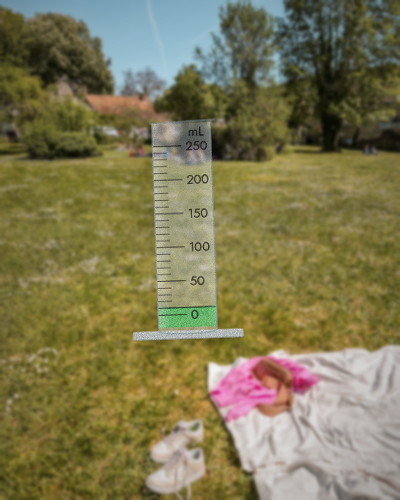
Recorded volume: **10** mL
